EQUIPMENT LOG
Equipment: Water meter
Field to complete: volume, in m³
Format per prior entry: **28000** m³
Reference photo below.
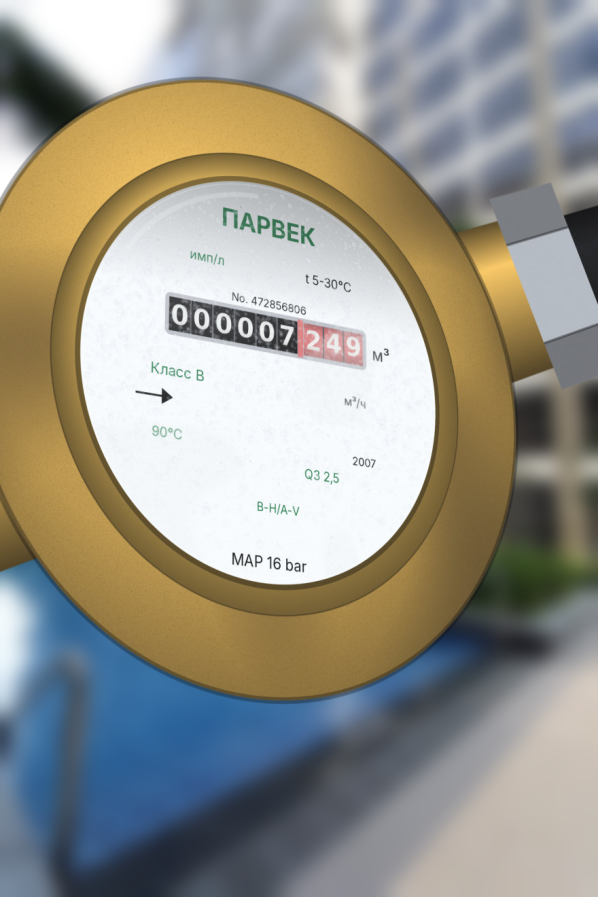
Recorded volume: **7.249** m³
